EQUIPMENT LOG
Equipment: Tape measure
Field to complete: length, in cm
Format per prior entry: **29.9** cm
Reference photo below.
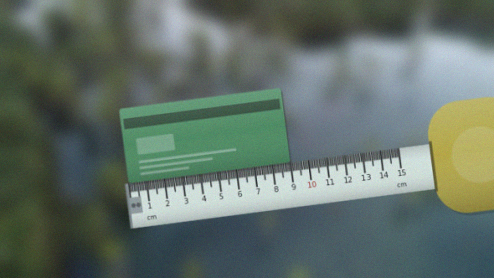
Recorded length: **9** cm
